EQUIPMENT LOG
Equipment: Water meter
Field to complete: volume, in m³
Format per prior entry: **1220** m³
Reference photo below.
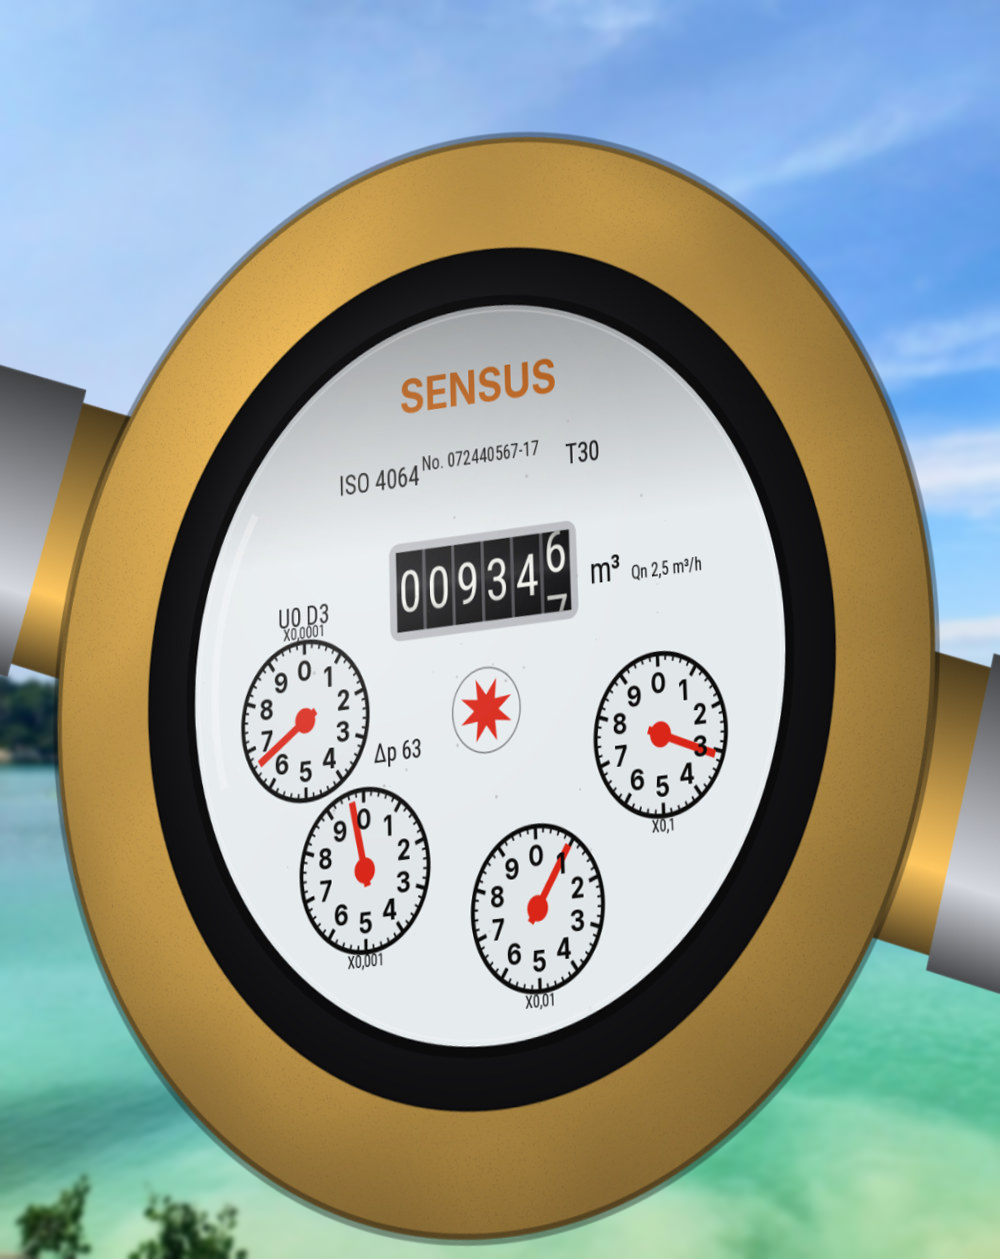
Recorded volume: **9346.3096** m³
